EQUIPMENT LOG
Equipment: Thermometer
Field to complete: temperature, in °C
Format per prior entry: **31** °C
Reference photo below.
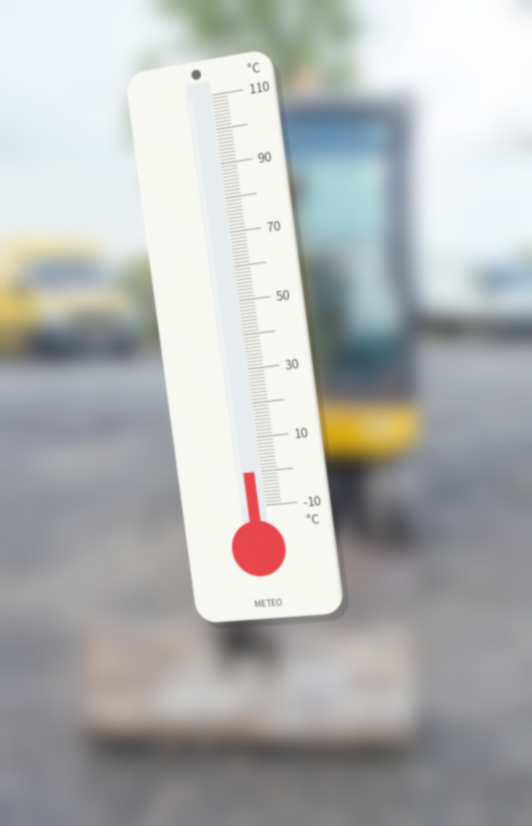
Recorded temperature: **0** °C
